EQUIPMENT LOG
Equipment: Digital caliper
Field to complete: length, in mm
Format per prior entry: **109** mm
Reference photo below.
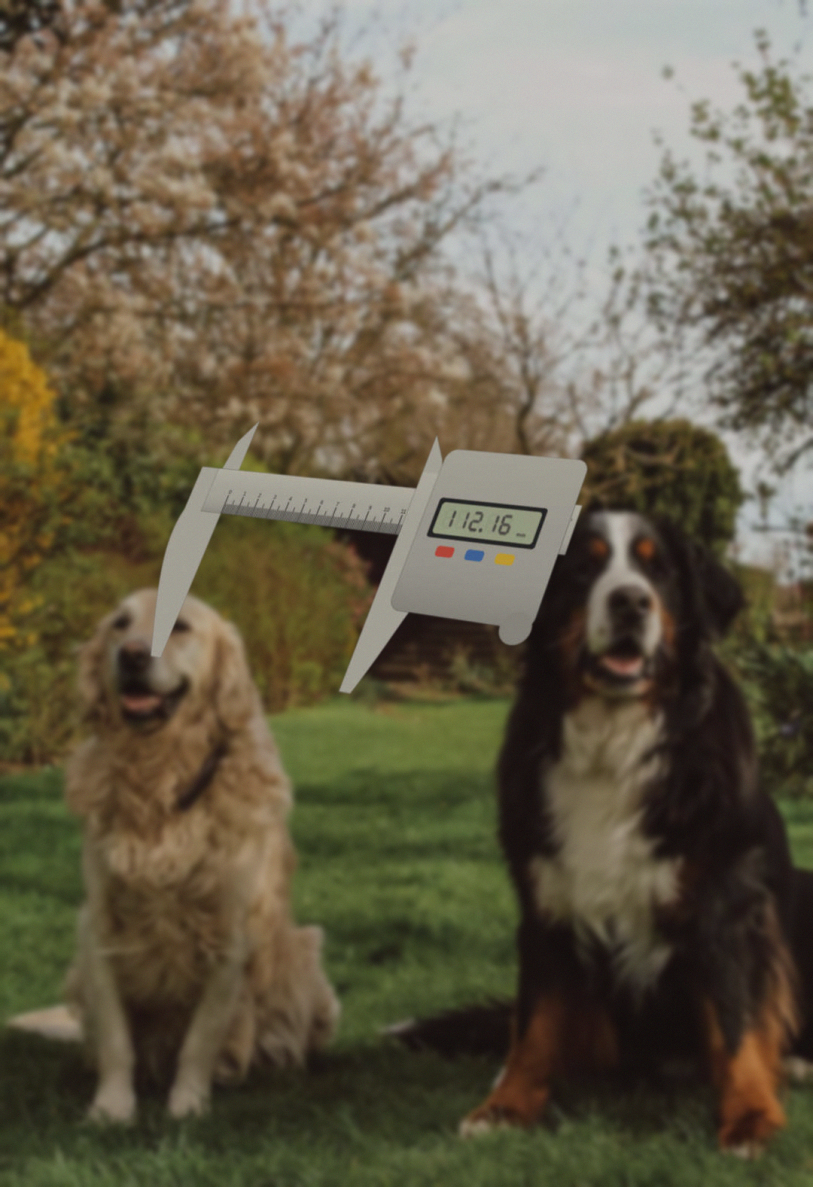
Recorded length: **112.16** mm
